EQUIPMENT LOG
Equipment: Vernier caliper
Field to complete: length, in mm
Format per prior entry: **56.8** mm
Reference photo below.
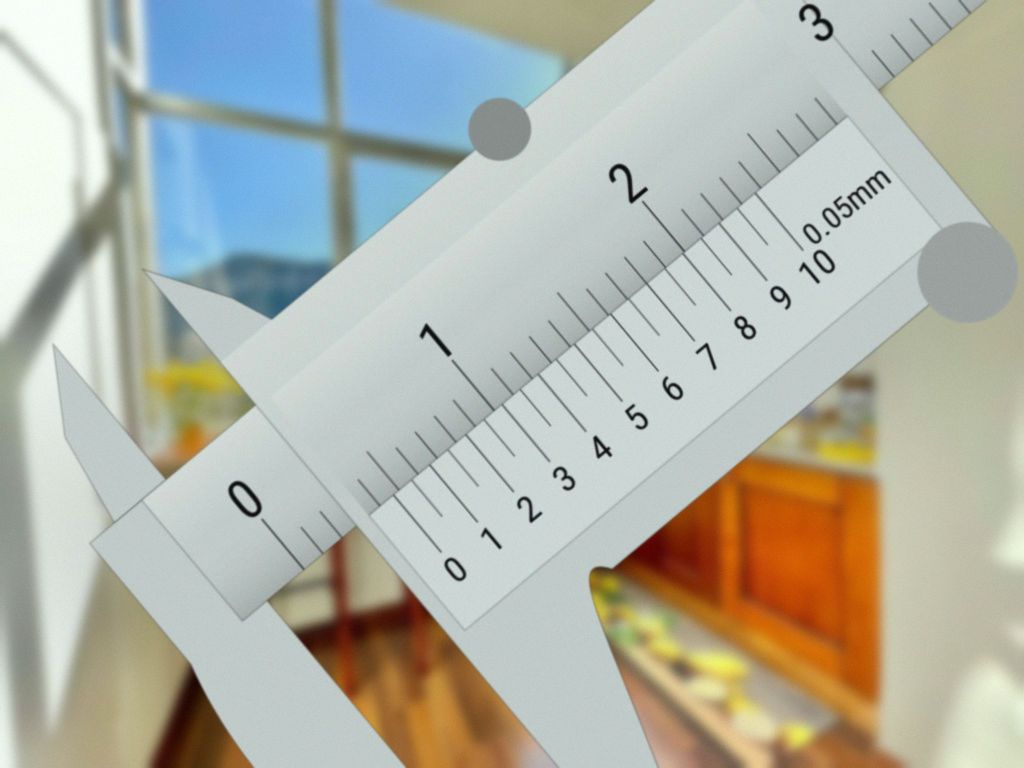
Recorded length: **4.7** mm
